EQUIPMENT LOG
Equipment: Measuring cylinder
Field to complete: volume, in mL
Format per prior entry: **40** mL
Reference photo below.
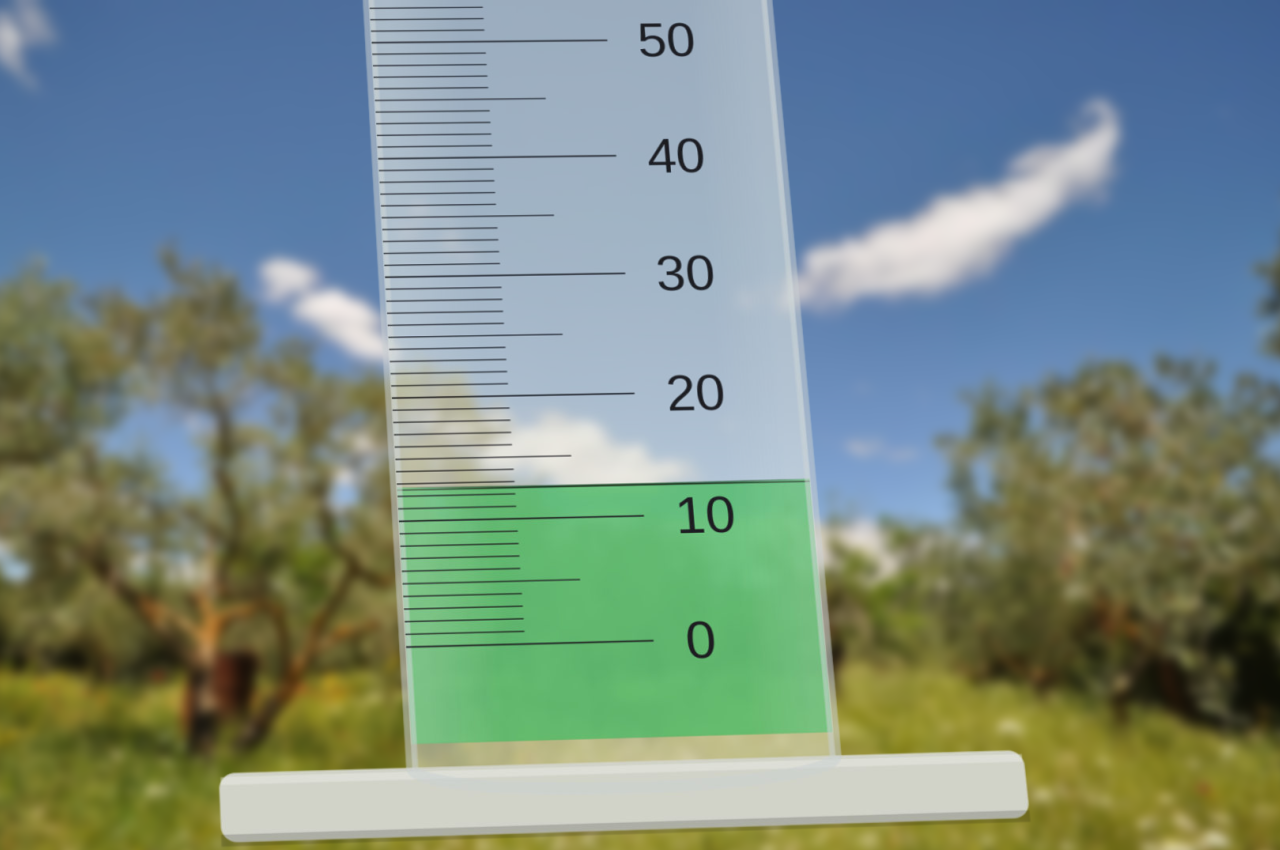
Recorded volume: **12.5** mL
